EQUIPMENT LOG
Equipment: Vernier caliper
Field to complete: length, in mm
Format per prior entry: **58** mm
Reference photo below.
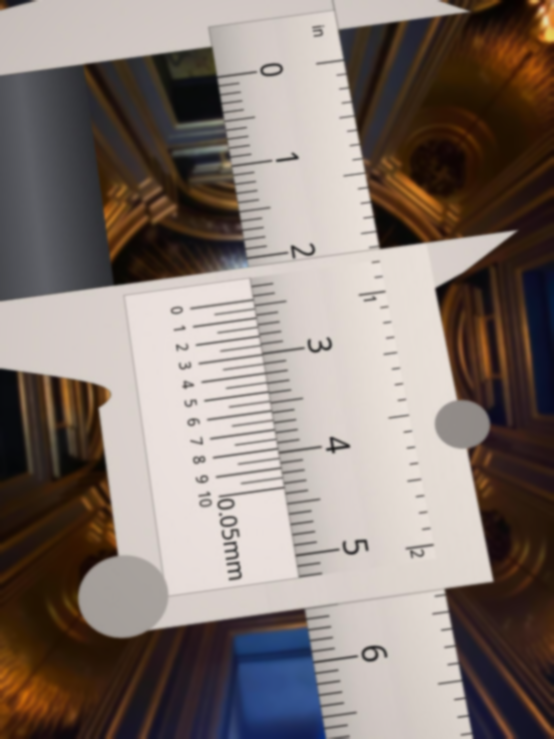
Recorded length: **24.4** mm
